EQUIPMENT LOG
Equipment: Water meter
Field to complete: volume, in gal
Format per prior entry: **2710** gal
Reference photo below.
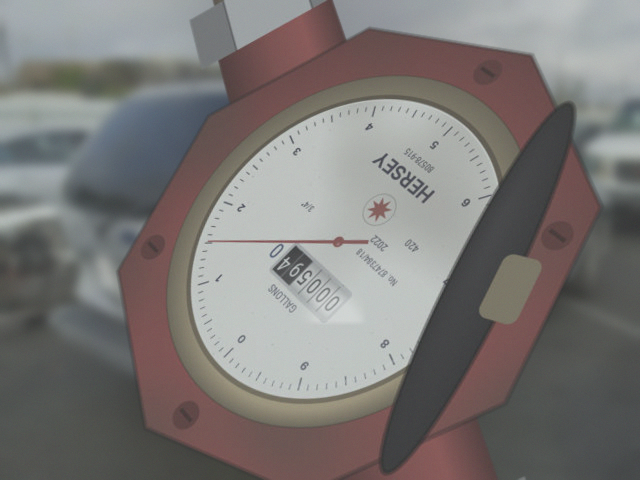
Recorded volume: **5941.5** gal
